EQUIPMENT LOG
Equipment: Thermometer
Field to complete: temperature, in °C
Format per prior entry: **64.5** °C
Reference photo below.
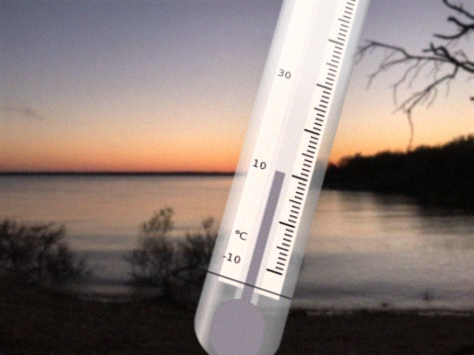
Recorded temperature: **10** °C
